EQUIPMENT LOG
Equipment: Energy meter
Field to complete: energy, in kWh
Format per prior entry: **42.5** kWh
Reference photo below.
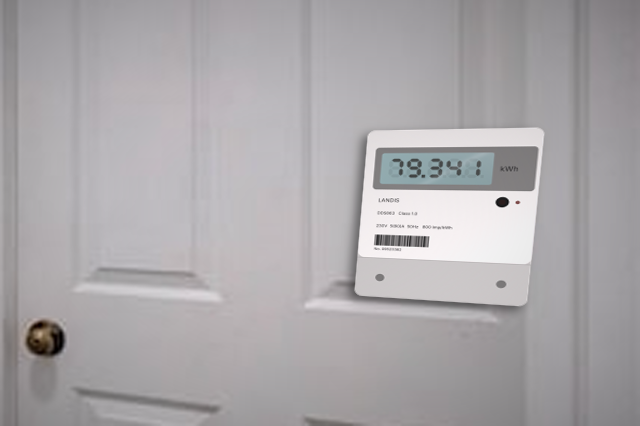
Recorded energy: **79.341** kWh
